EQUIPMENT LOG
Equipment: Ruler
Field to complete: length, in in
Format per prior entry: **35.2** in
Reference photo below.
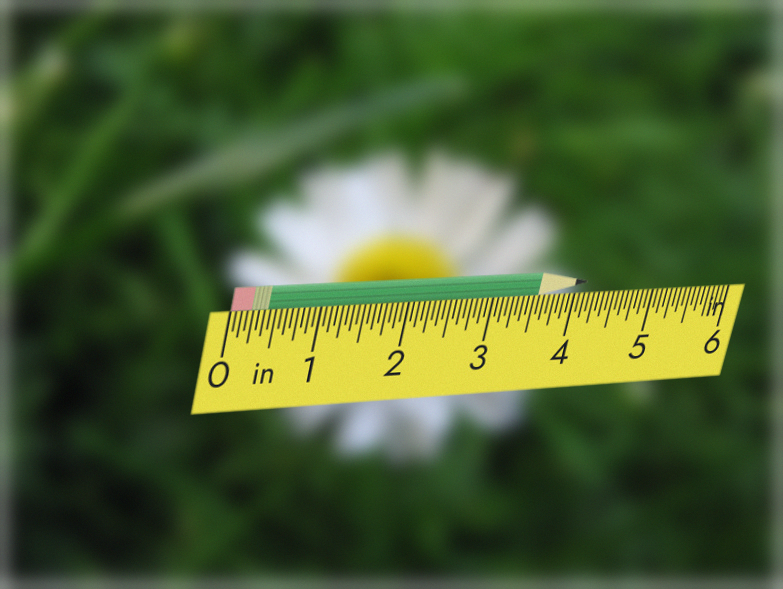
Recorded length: **4.125** in
